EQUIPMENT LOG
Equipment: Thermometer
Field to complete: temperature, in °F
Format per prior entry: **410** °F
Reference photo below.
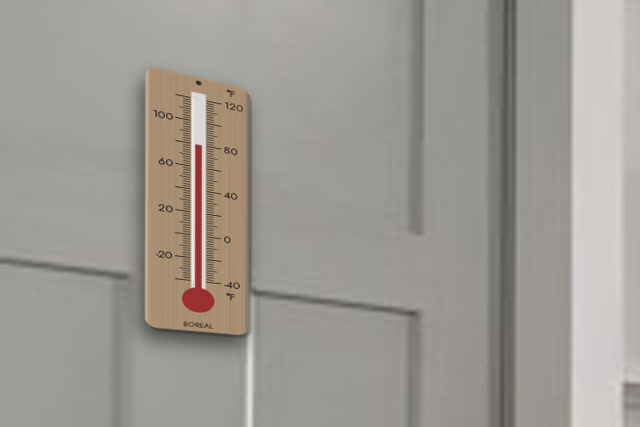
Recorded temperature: **80** °F
